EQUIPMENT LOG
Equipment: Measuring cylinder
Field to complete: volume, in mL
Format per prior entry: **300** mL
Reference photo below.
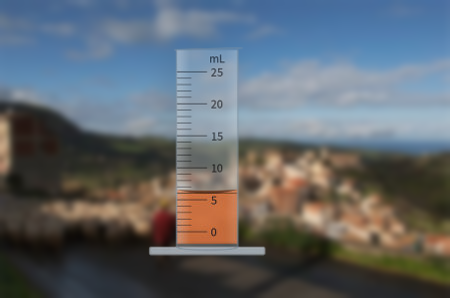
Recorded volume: **6** mL
